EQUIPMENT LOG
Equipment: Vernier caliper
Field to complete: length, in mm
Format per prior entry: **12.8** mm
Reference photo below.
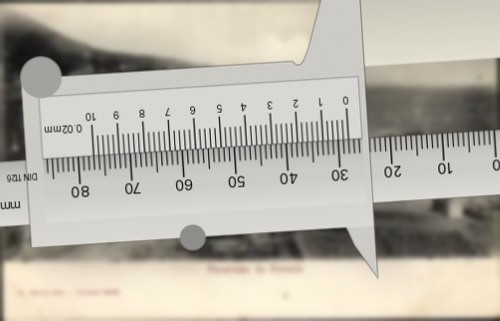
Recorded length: **28.0** mm
